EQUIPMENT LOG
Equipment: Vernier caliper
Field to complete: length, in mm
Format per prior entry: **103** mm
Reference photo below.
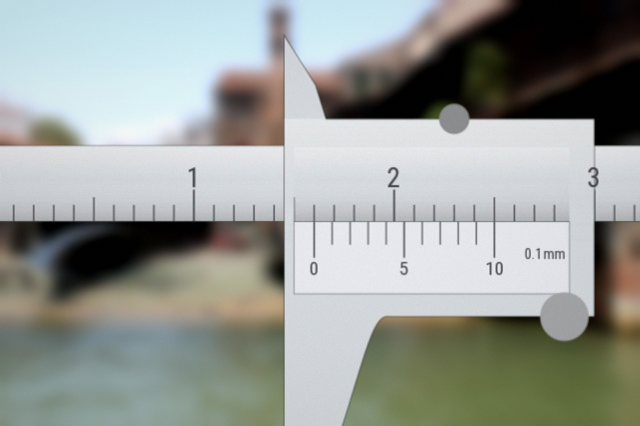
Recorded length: **16.0** mm
